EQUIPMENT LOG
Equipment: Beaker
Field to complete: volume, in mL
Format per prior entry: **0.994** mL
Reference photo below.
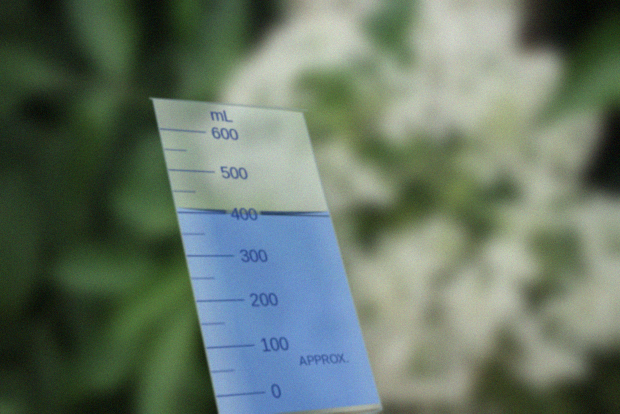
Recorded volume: **400** mL
